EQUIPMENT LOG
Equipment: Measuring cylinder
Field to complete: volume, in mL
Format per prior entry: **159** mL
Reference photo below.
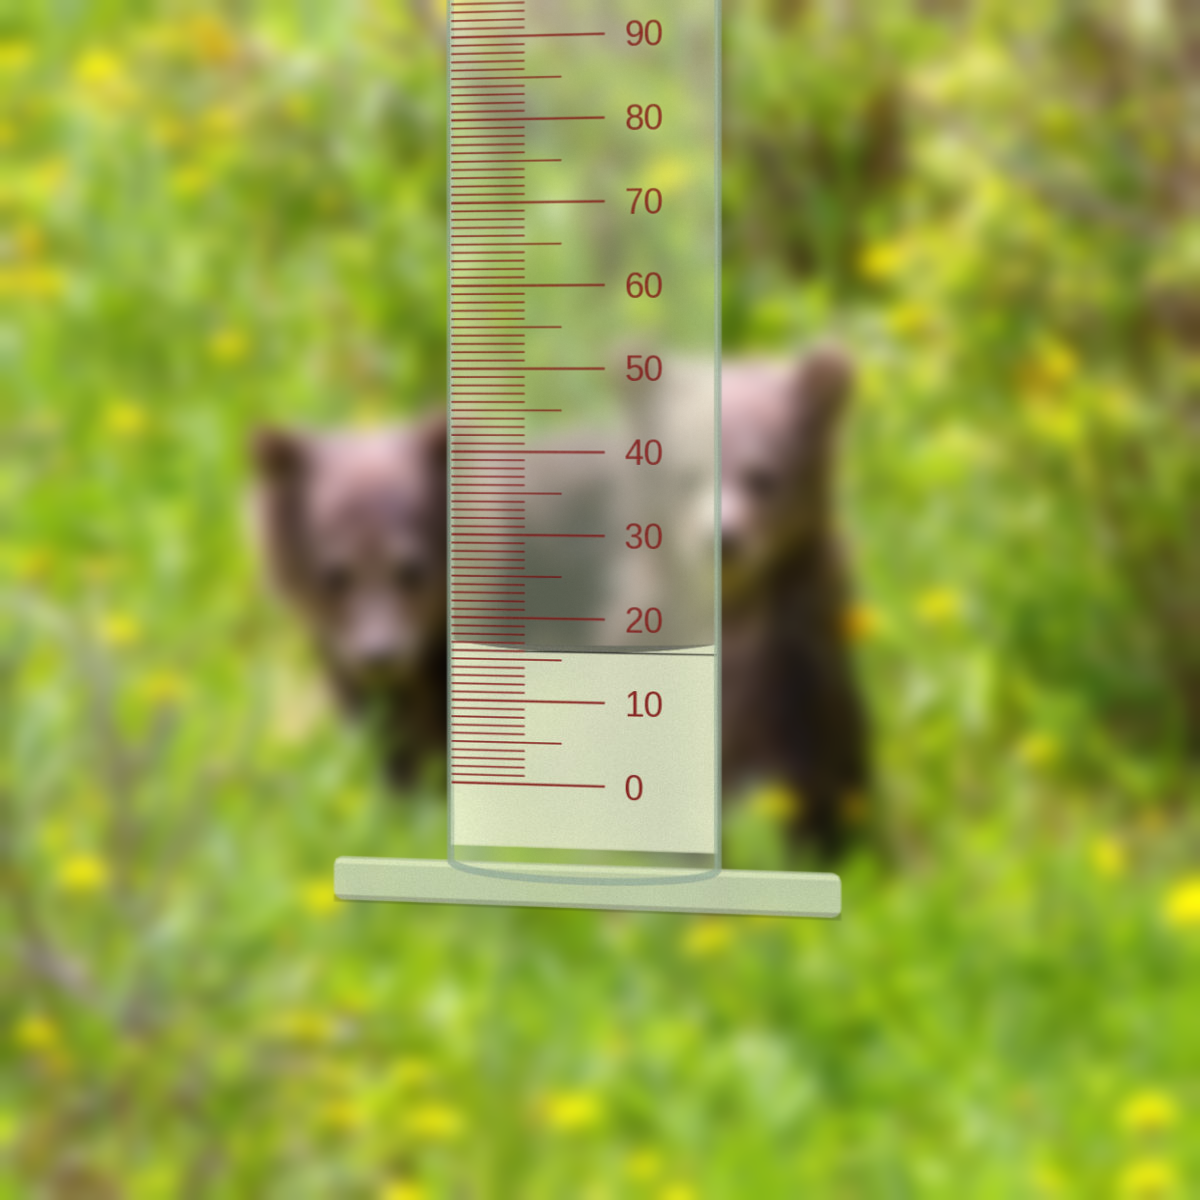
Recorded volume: **16** mL
